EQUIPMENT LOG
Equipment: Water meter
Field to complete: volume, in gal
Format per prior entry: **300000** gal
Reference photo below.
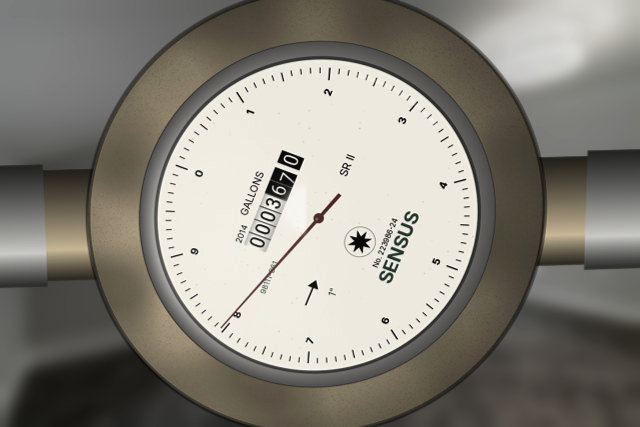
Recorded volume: **3668.0** gal
